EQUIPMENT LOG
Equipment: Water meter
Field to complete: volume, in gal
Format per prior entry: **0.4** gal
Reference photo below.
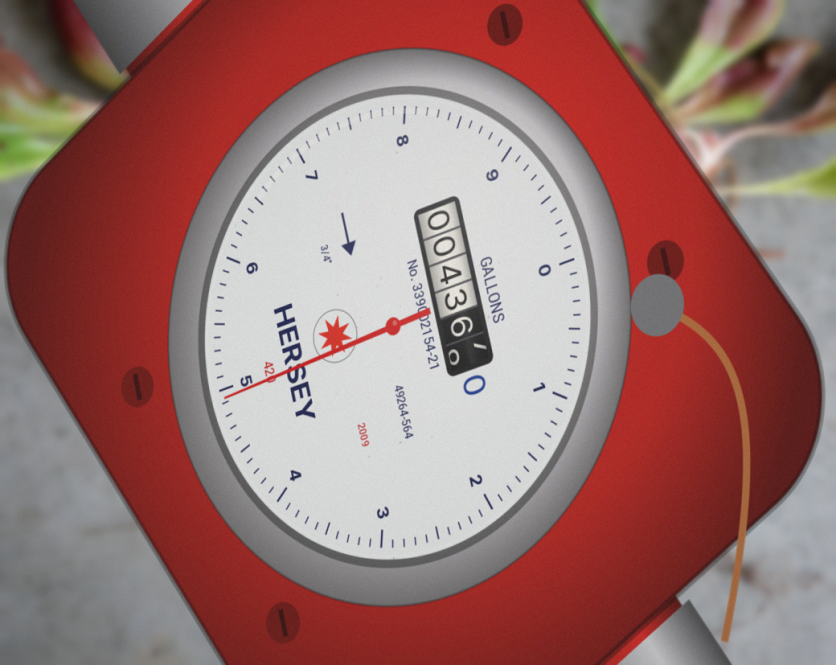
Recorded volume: **43674.9** gal
